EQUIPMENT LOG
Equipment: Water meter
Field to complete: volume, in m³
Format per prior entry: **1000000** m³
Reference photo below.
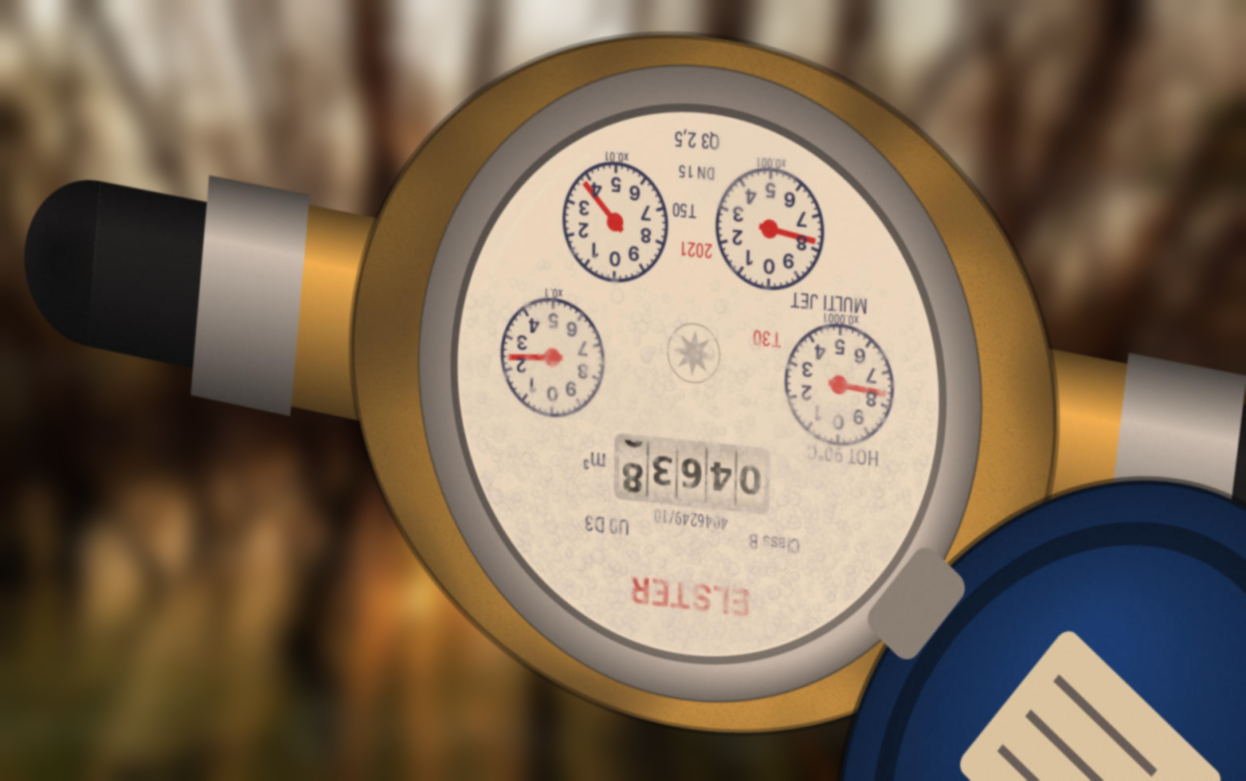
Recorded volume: **4638.2377** m³
